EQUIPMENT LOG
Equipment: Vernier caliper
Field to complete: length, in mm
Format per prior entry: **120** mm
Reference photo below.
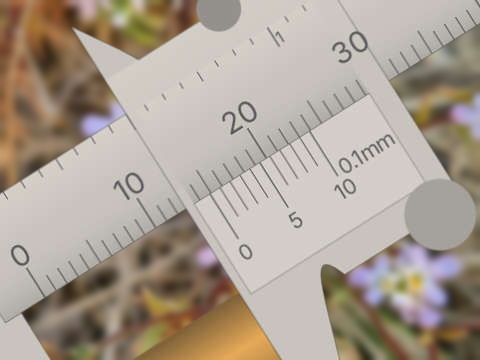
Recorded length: **14.9** mm
